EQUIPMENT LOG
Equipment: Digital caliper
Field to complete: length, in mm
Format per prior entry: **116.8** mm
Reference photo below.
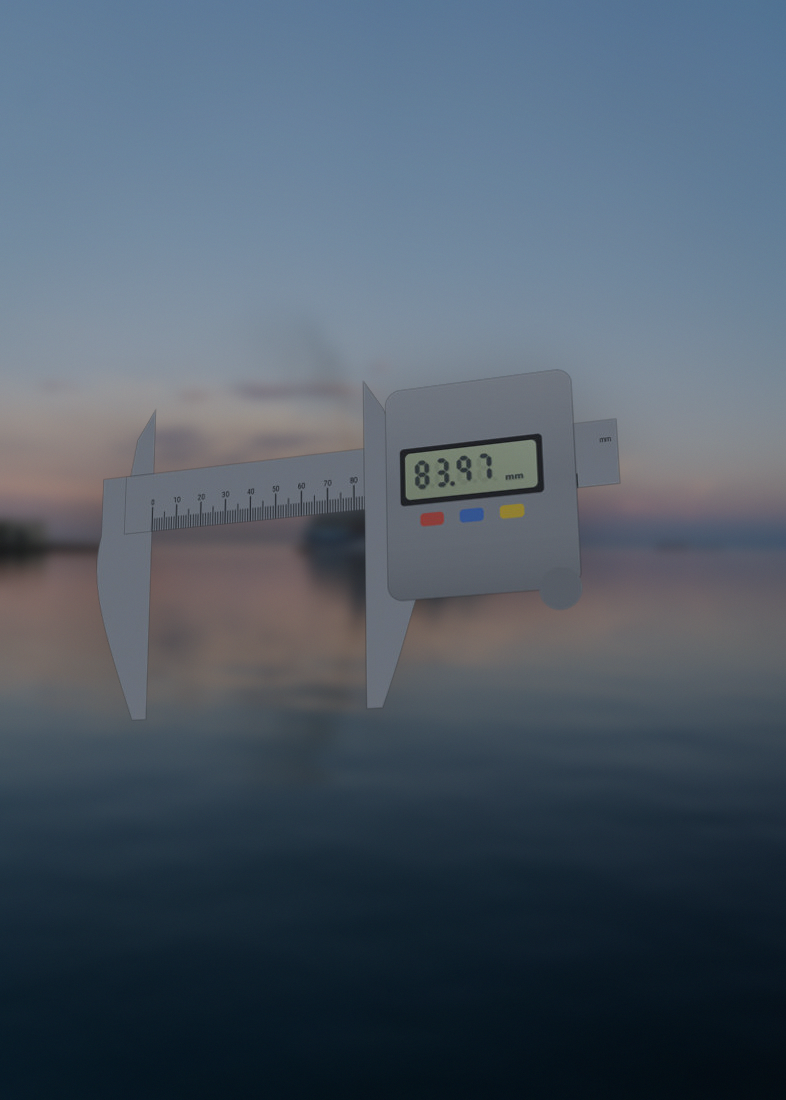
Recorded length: **83.97** mm
